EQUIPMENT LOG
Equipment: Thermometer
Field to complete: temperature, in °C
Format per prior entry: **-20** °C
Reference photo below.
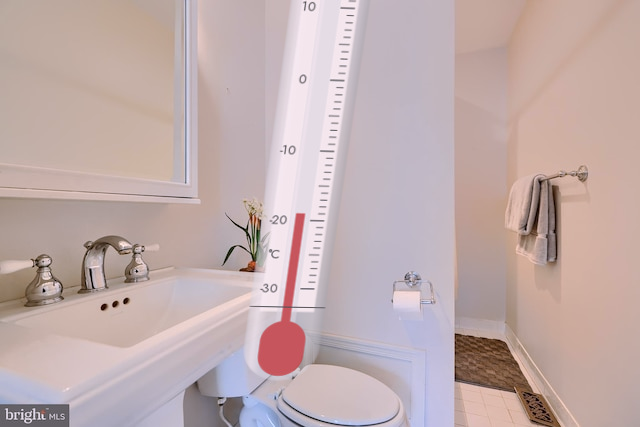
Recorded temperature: **-19** °C
